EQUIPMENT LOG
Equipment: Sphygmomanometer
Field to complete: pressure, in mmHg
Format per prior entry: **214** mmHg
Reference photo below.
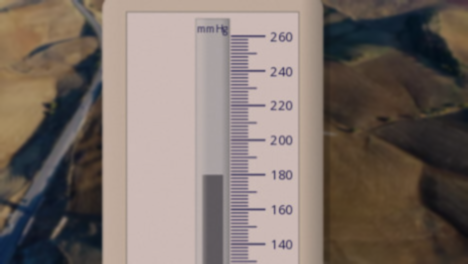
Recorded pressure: **180** mmHg
